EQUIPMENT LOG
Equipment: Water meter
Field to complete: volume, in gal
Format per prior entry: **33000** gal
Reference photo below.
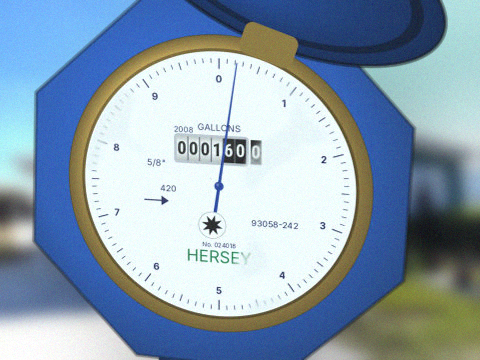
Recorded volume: **1600.2** gal
